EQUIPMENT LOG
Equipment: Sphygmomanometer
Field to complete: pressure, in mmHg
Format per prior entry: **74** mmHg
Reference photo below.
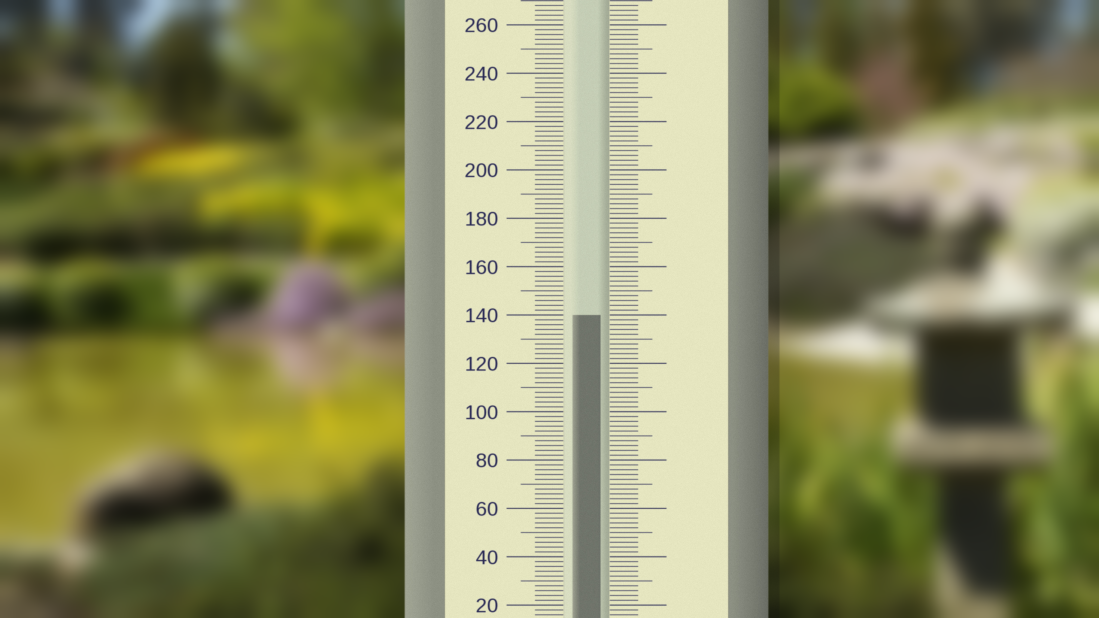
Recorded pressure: **140** mmHg
